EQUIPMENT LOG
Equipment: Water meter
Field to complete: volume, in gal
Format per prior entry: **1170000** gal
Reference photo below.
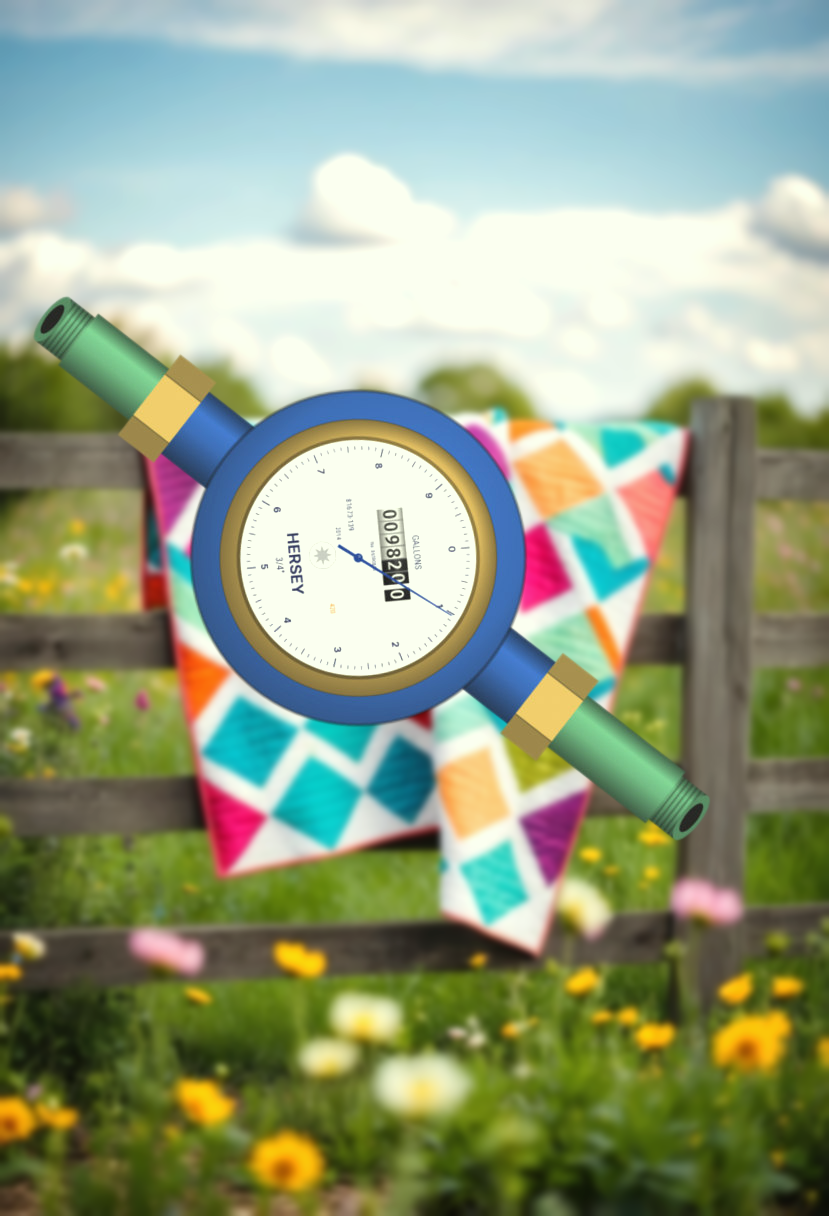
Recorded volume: **98201.0** gal
